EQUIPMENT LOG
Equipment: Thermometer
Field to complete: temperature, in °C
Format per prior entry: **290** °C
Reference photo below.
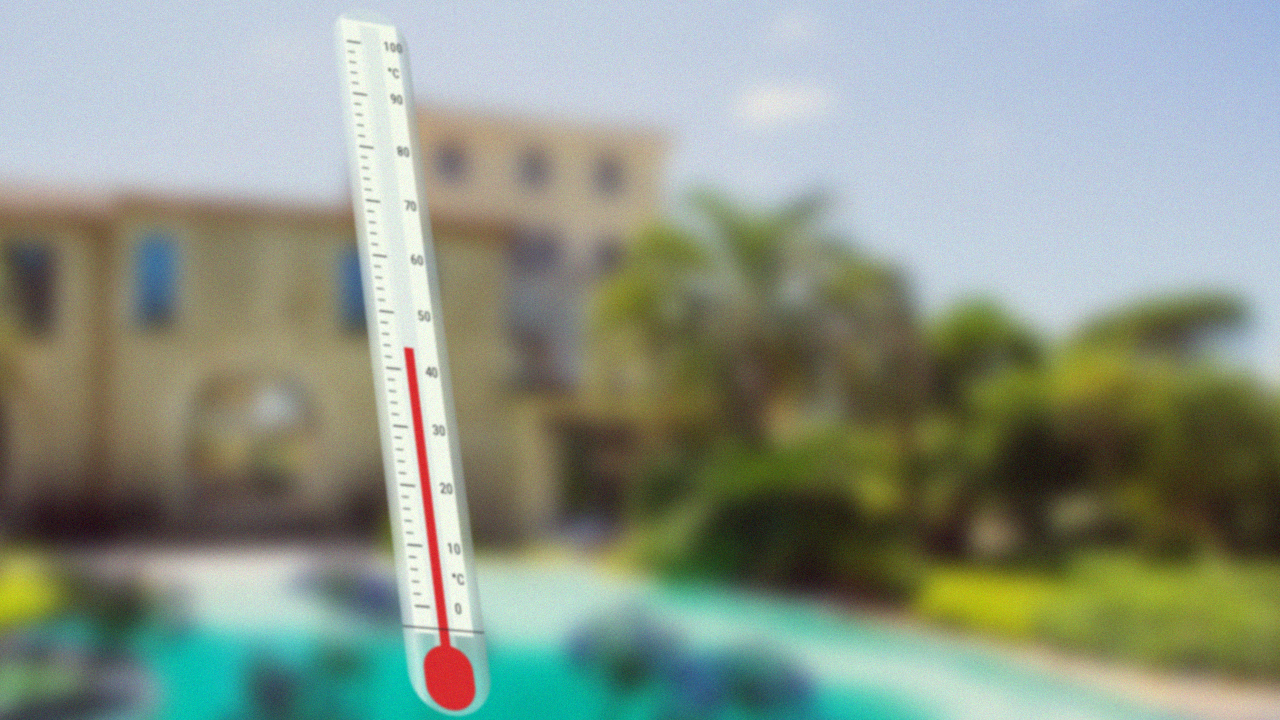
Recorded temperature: **44** °C
